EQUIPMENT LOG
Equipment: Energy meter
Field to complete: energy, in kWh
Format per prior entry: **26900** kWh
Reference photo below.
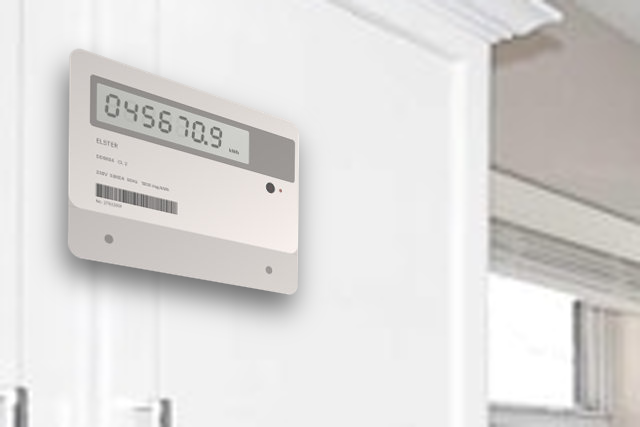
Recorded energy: **45670.9** kWh
